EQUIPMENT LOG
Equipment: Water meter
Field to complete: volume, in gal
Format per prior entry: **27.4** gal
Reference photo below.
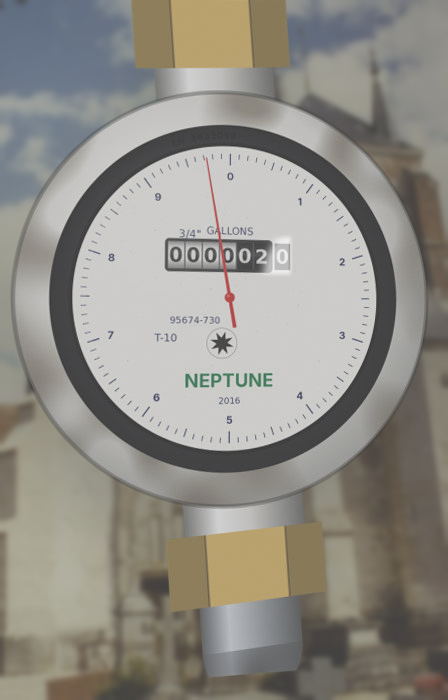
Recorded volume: **19.7** gal
